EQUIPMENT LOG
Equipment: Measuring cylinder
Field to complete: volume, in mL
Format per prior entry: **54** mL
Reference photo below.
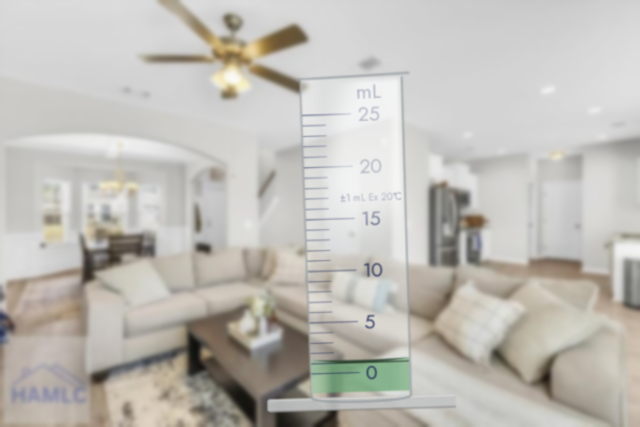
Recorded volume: **1** mL
